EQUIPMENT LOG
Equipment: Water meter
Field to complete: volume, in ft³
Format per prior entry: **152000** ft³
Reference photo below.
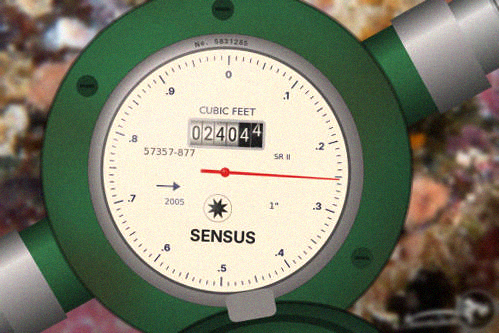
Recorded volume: **24044.25** ft³
